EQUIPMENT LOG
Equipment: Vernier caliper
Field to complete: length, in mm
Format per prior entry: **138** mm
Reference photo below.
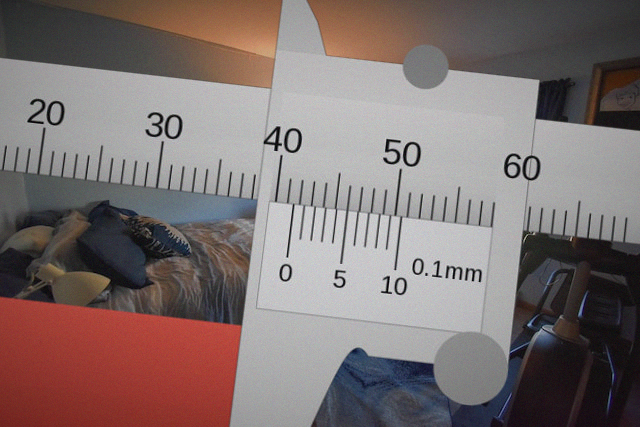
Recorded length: **41.5** mm
